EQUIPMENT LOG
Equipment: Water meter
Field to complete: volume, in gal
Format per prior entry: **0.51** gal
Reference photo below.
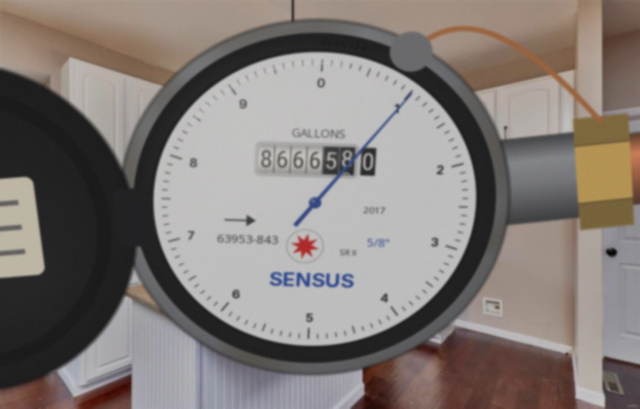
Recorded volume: **8666581.0** gal
